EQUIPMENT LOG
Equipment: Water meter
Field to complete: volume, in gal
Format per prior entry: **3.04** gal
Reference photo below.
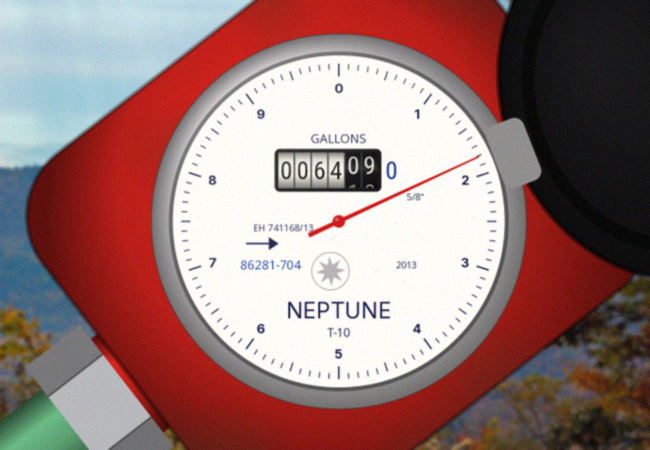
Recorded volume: **64091.8** gal
